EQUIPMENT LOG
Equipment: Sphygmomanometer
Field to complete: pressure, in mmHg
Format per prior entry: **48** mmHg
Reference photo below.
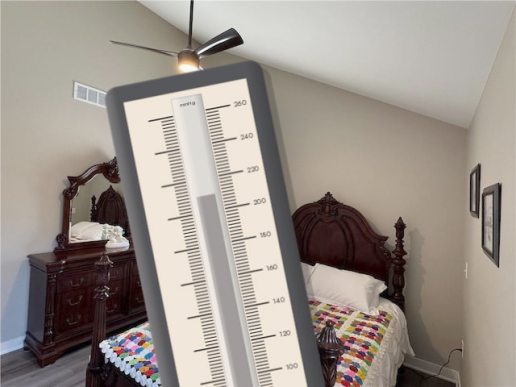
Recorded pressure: **210** mmHg
